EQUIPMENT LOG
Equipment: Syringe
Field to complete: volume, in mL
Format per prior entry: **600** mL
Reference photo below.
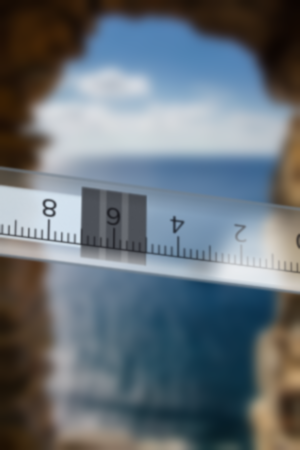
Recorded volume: **5** mL
